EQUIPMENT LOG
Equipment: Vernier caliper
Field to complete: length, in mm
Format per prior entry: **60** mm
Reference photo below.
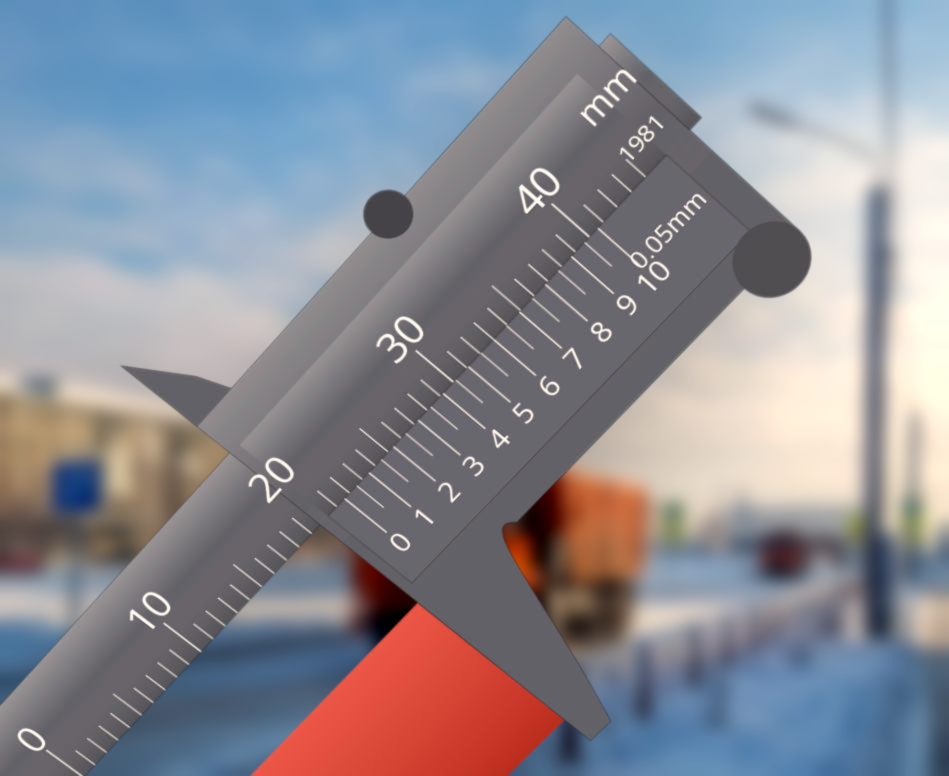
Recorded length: **21.6** mm
